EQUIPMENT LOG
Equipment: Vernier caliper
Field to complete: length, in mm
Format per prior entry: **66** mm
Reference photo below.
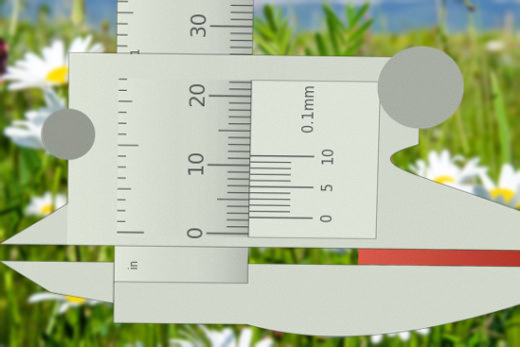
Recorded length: **2.4** mm
